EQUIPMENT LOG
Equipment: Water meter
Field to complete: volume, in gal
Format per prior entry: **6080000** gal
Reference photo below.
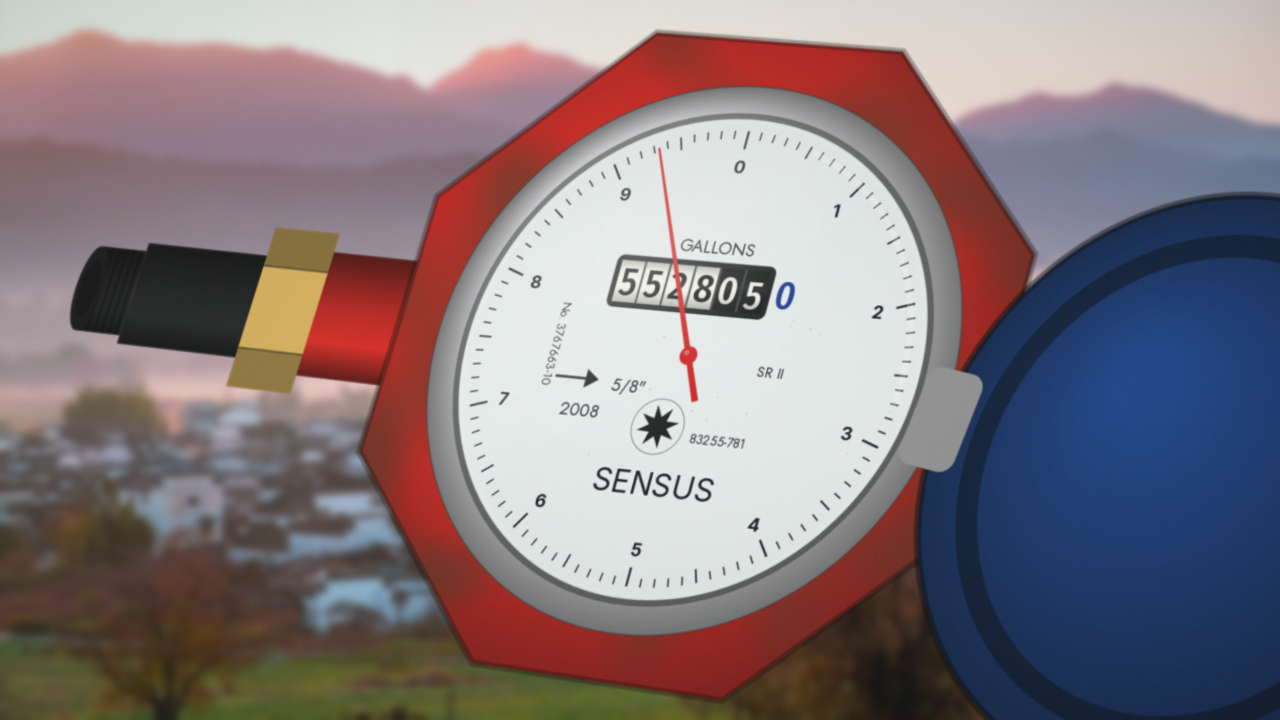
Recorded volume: **5528049.3** gal
